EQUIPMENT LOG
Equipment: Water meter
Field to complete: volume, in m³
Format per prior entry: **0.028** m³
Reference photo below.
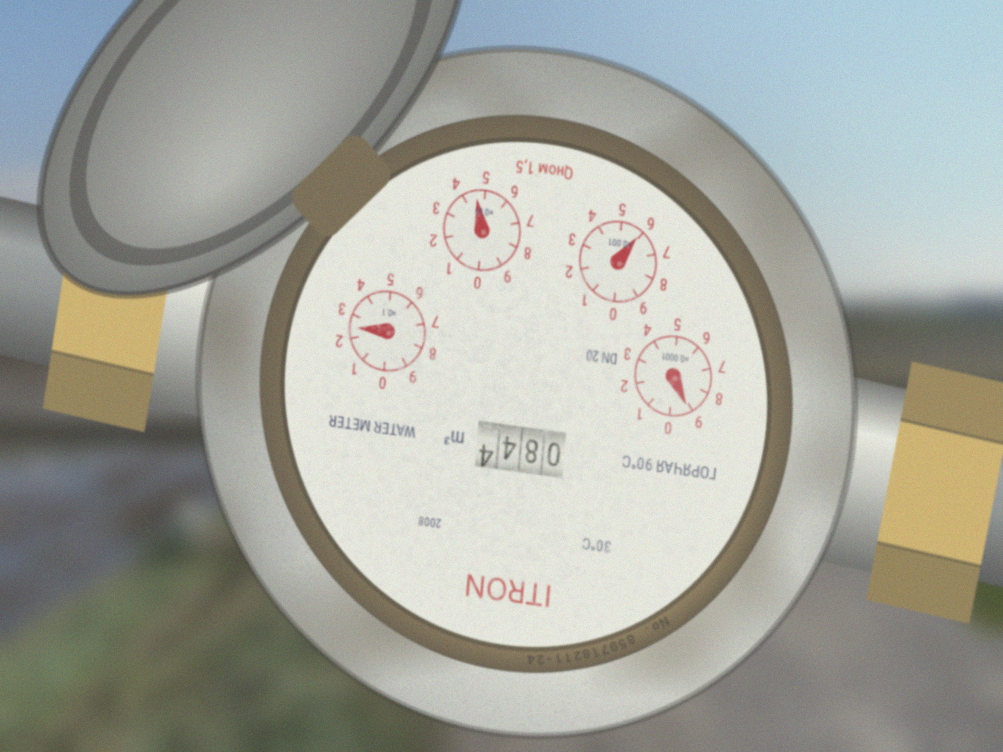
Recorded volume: **844.2459** m³
